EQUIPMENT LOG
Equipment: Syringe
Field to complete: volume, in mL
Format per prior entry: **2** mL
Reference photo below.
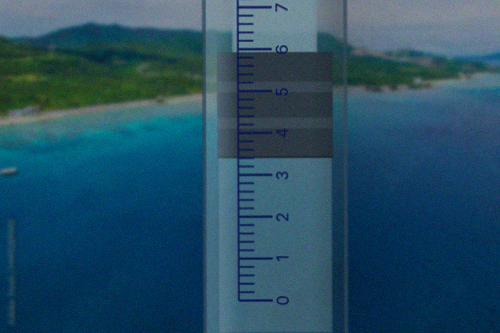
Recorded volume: **3.4** mL
